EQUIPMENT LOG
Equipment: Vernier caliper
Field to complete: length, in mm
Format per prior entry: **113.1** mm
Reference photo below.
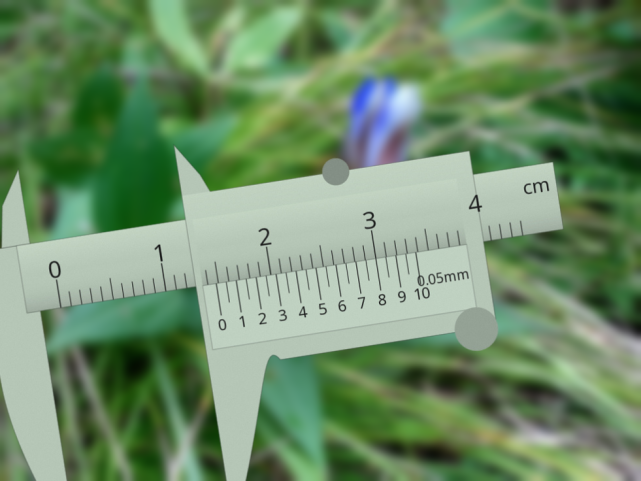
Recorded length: **14.8** mm
